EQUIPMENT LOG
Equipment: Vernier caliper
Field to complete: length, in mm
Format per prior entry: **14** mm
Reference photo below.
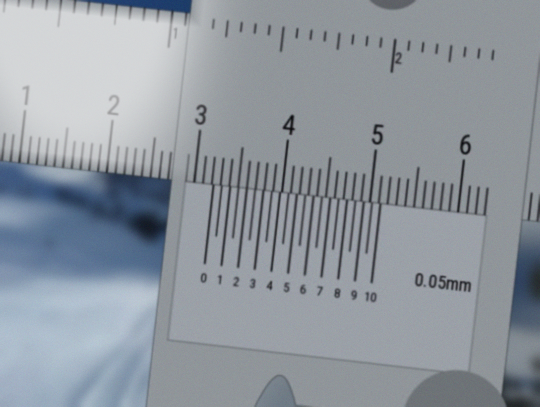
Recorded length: **32.2** mm
